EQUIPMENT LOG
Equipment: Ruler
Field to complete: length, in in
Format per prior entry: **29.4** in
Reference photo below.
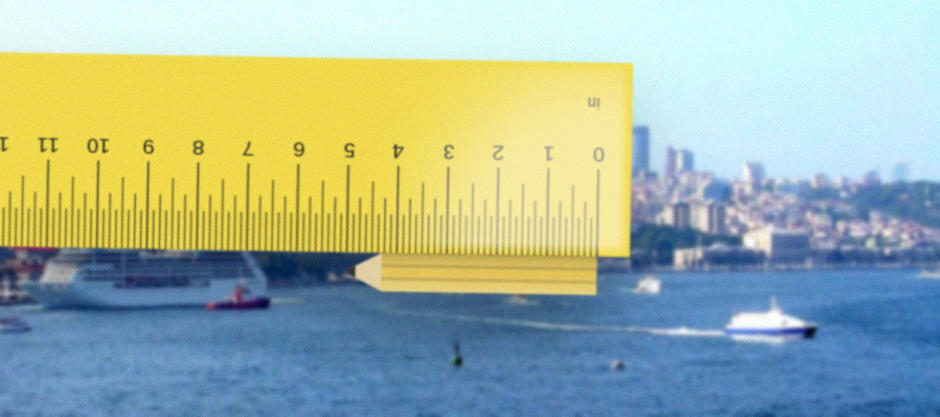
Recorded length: **5** in
